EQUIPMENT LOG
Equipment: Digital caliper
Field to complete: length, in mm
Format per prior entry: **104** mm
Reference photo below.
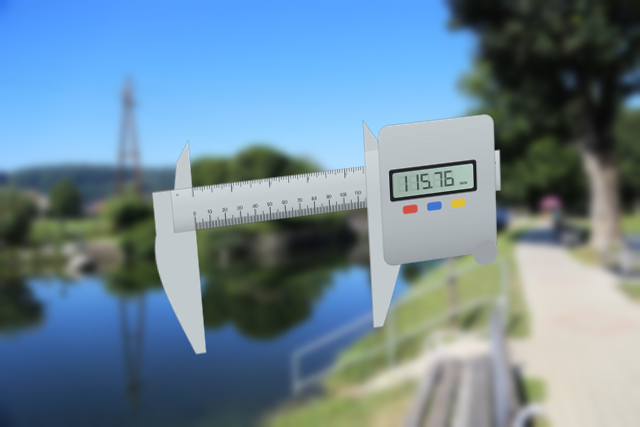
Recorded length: **115.76** mm
